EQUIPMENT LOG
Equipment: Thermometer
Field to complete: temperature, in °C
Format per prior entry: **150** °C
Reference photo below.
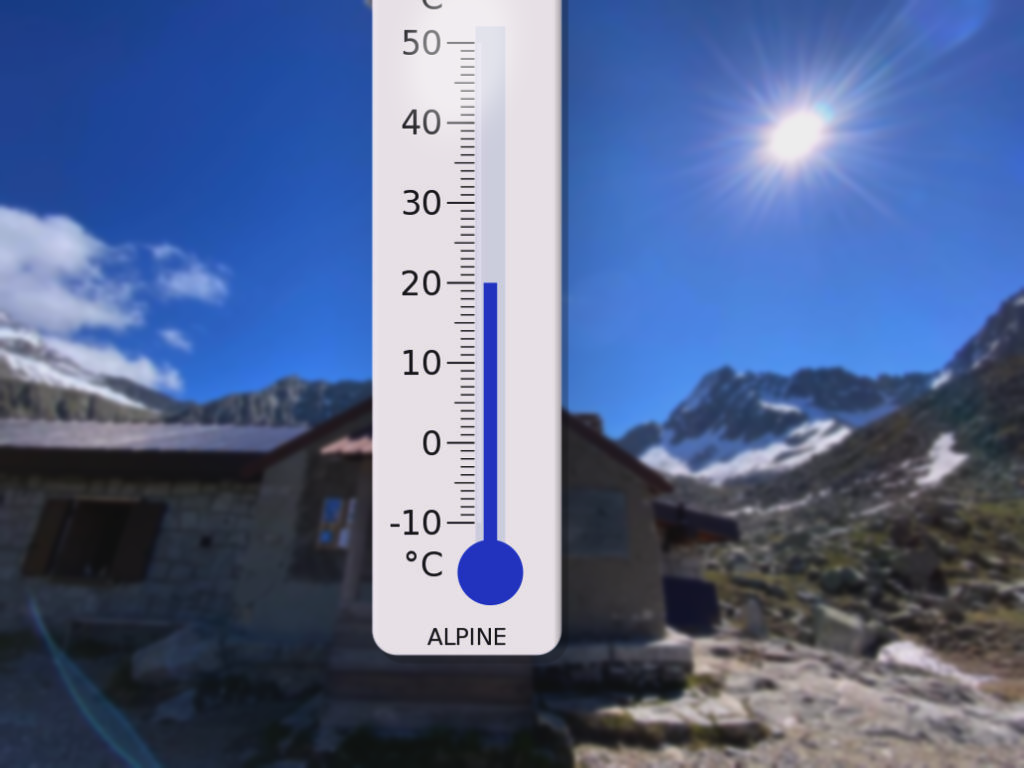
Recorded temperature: **20** °C
